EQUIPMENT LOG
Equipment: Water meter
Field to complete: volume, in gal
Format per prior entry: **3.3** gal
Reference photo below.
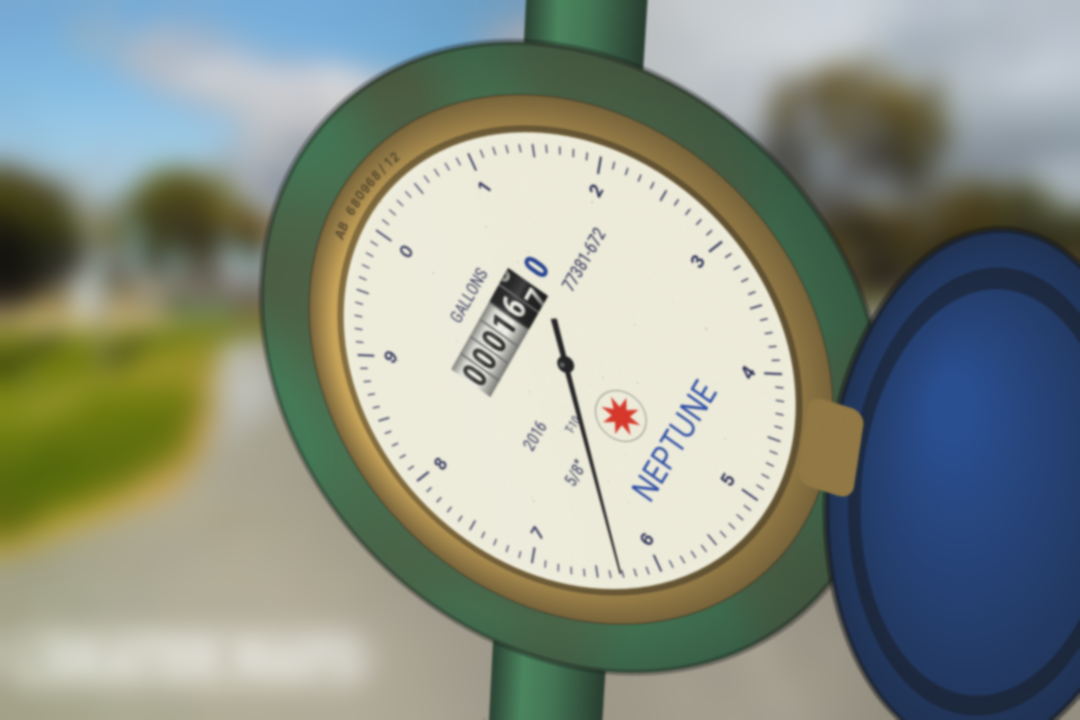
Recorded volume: **1666.3** gal
